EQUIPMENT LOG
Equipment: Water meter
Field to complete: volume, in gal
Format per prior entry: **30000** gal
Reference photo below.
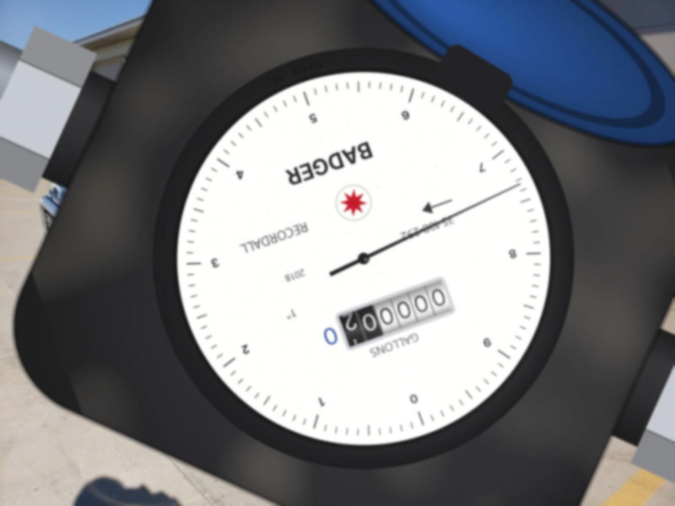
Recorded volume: **17.3** gal
